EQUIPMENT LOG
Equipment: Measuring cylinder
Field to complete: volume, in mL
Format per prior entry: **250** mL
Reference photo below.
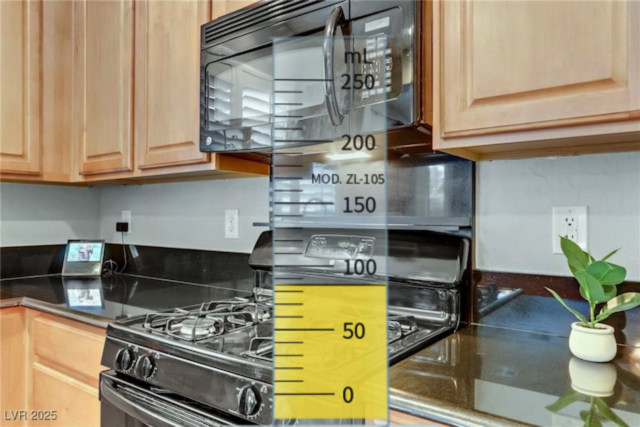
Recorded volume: **85** mL
